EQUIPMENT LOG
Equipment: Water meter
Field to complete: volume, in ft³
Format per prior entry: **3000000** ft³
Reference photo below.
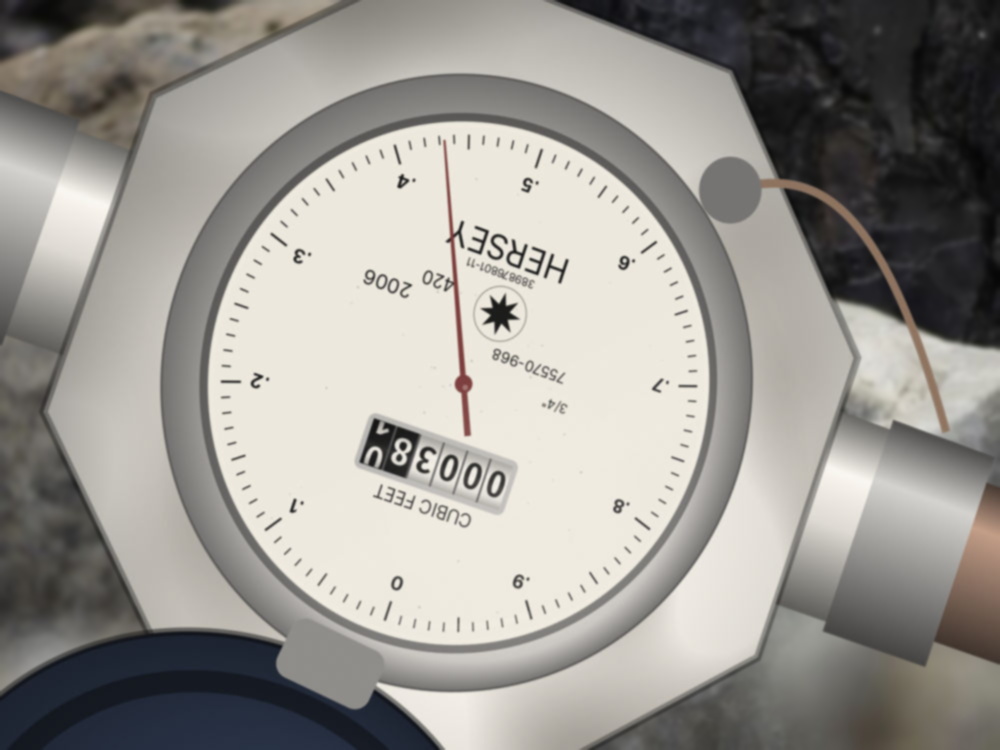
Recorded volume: **380.43** ft³
